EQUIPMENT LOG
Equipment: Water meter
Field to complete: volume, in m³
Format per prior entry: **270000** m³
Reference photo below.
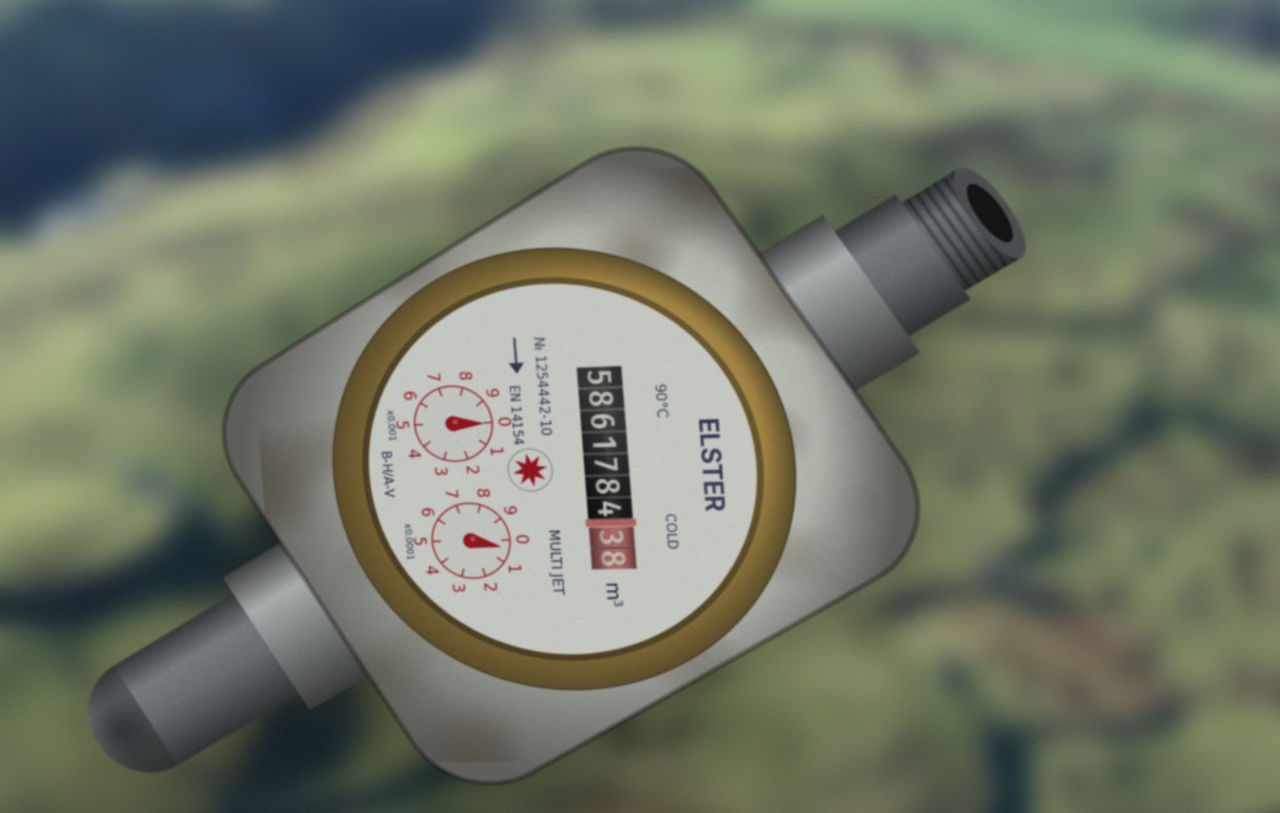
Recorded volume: **5861784.3800** m³
